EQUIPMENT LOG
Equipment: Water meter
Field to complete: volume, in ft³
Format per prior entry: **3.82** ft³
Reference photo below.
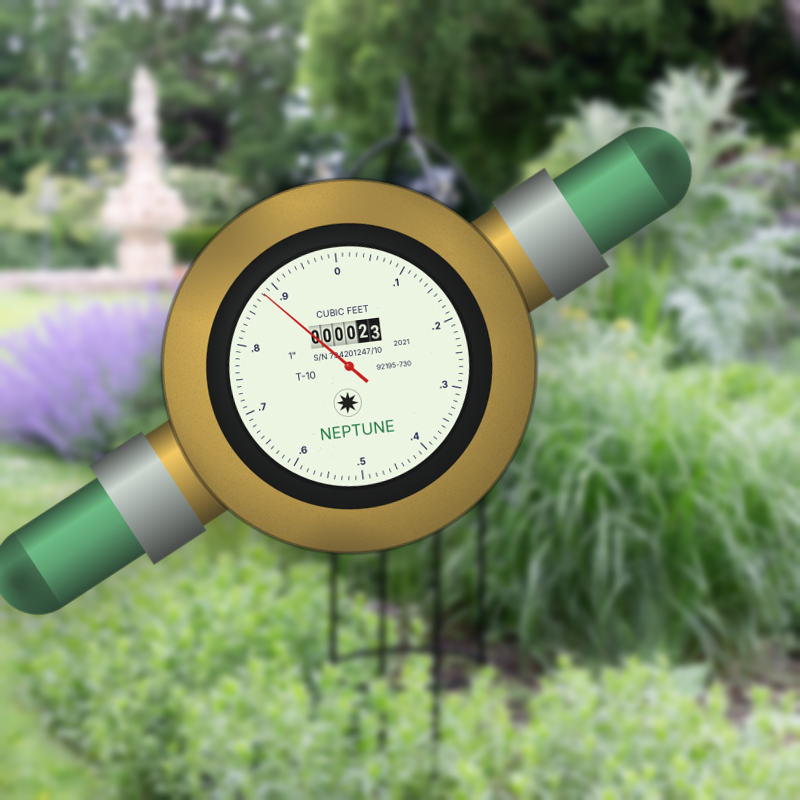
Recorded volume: **22.88** ft³
